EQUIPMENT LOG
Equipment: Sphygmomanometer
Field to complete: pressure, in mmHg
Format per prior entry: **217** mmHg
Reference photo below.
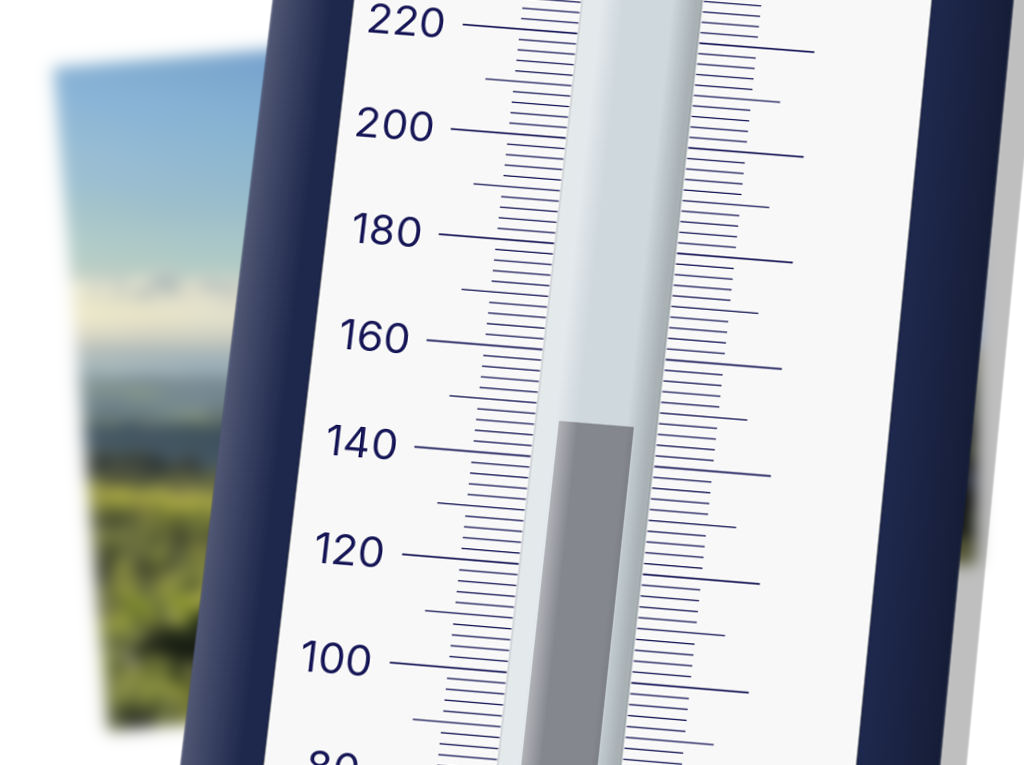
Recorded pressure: **147** mmHg
